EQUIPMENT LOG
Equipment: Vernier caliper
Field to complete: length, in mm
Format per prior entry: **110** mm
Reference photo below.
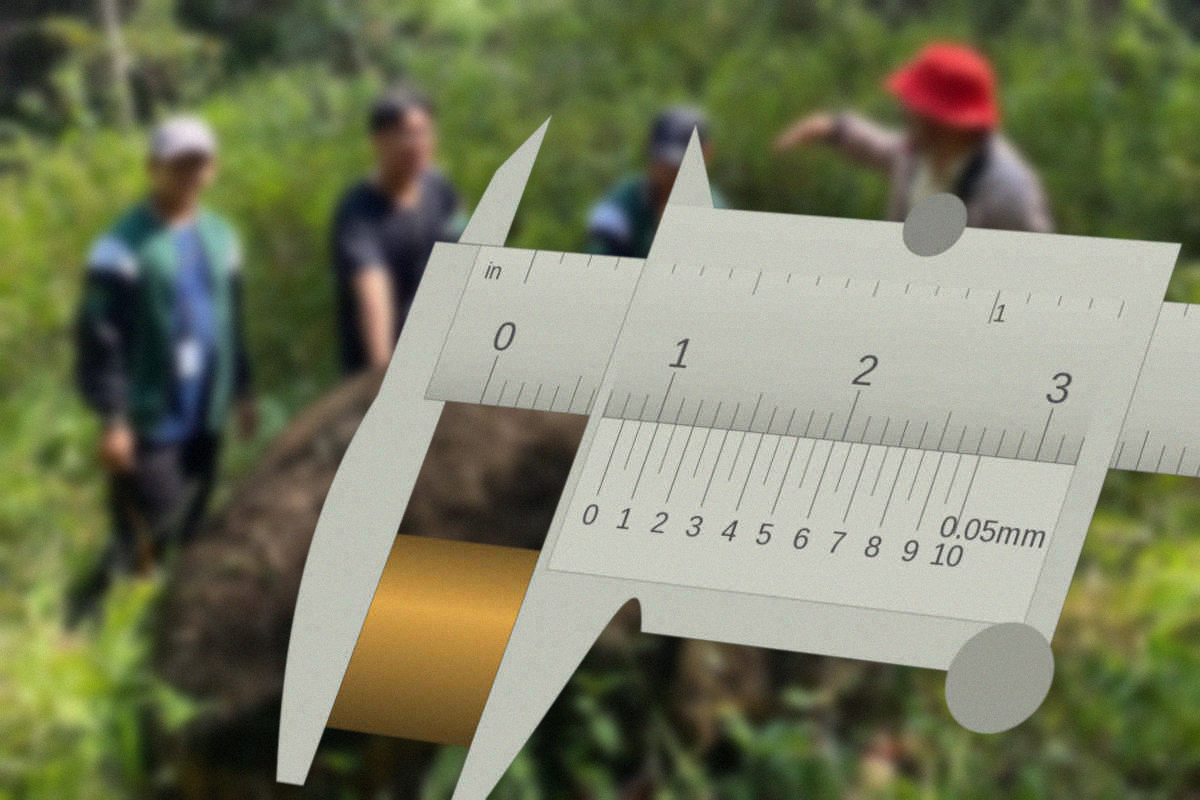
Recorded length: **8.2** mm
